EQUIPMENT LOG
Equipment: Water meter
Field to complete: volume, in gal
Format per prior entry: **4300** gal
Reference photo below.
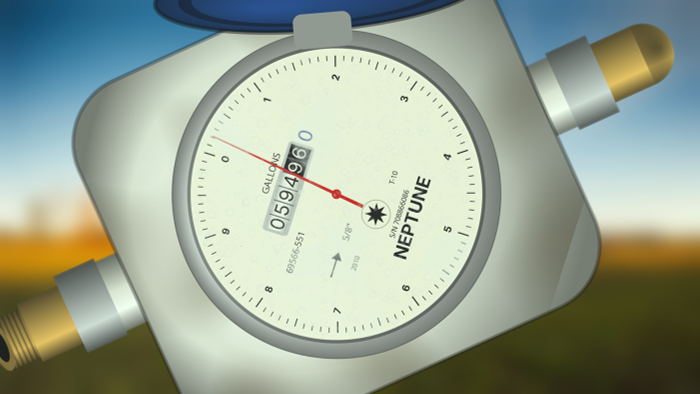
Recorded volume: **594960.2** gal
